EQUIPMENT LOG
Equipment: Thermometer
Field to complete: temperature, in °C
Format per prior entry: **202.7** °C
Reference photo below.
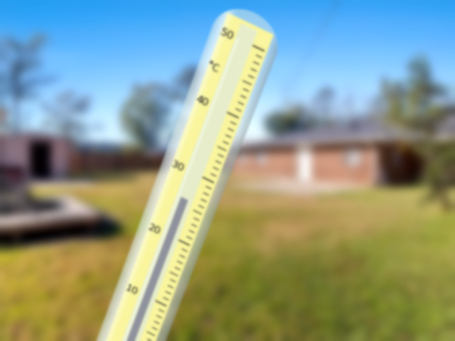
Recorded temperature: **26** °C
